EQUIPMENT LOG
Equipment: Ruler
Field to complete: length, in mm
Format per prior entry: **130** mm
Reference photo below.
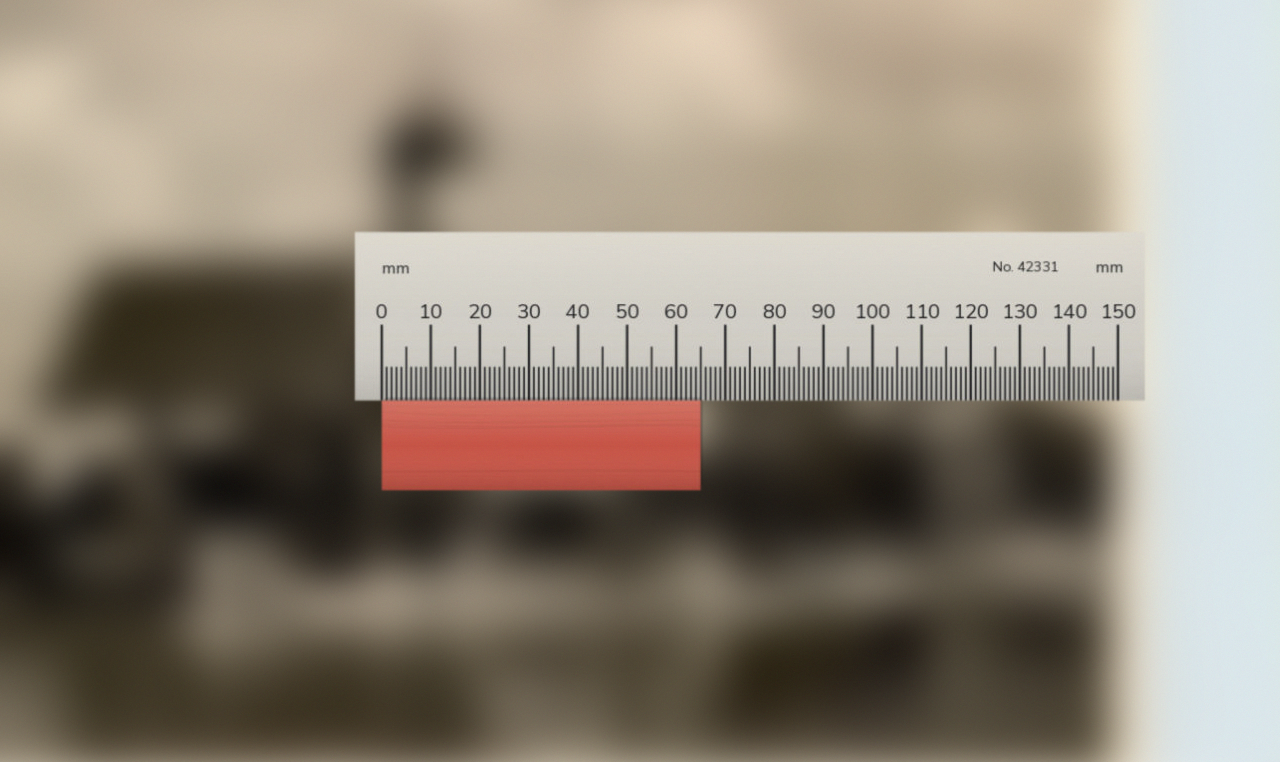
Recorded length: **65** mm
